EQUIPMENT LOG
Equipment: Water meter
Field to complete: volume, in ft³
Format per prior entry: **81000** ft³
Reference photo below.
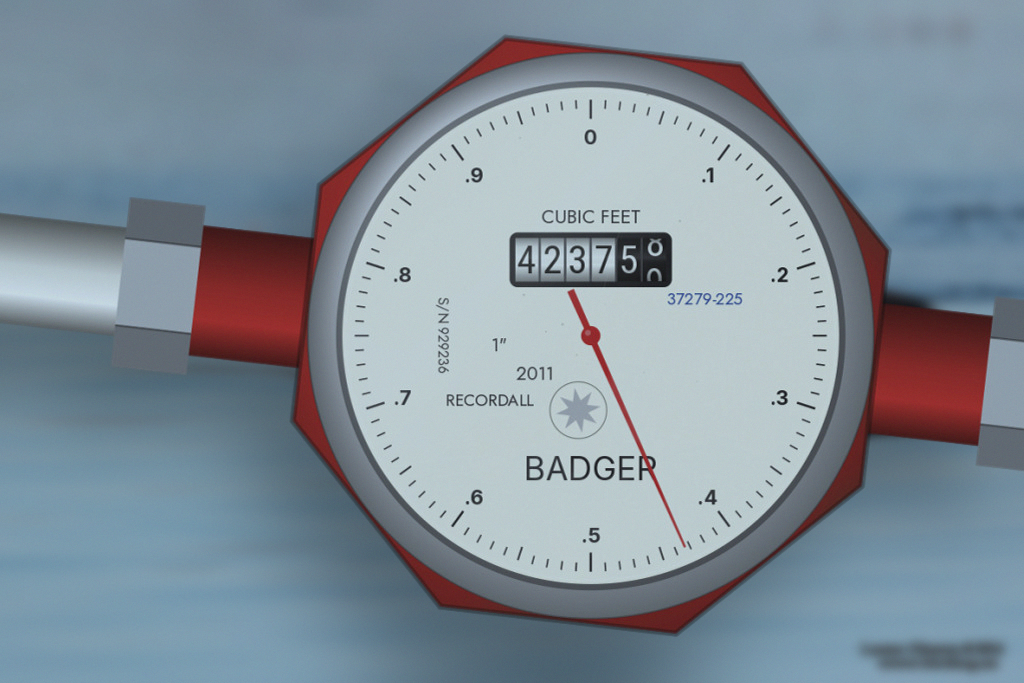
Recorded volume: **423758.43** ft³
